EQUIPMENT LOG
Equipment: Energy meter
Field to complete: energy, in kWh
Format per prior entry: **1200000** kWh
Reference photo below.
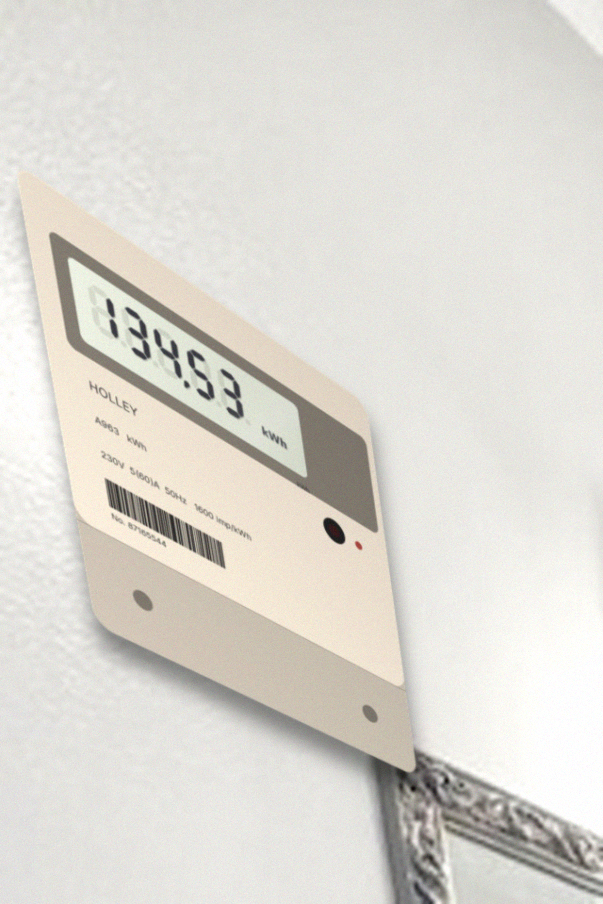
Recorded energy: **134.53** kWh
